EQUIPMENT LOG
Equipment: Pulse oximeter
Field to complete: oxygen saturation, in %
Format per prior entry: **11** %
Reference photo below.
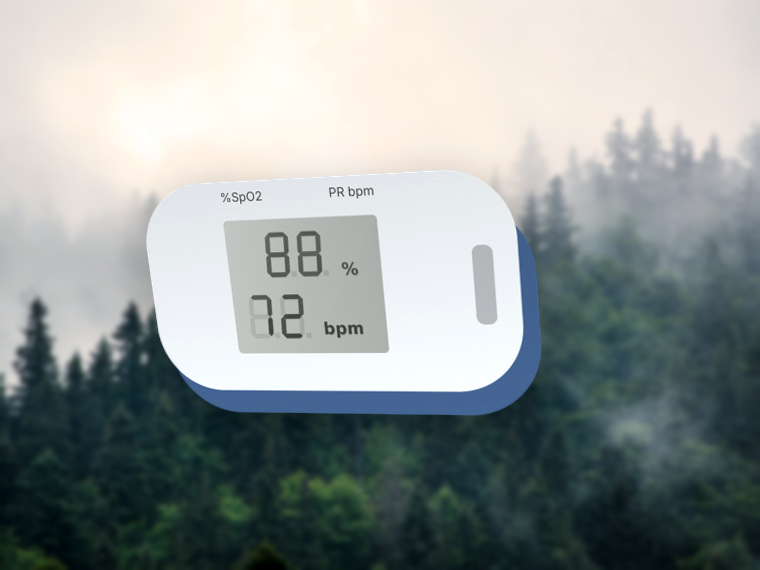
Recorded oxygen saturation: **88** %
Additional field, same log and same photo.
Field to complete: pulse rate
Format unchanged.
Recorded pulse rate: **72** bpm
